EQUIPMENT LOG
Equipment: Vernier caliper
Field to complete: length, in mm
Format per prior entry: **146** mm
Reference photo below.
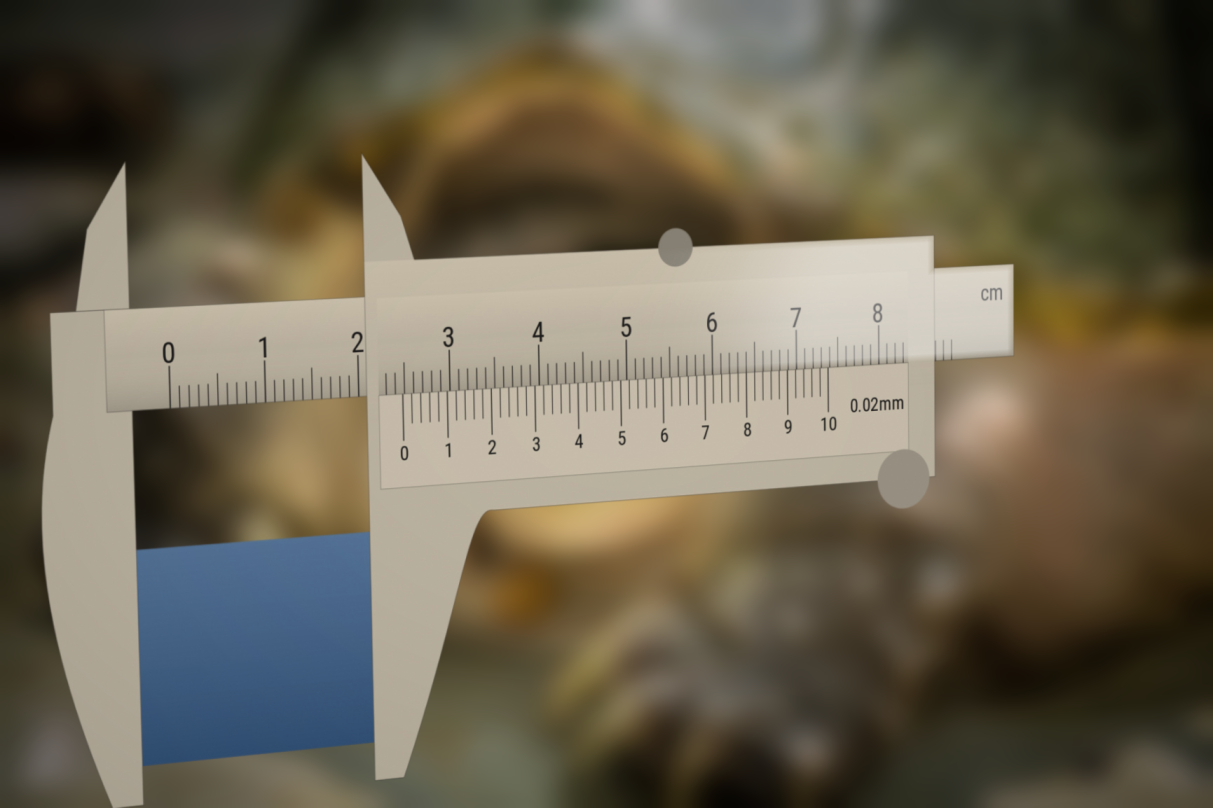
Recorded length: **24.8** mm
